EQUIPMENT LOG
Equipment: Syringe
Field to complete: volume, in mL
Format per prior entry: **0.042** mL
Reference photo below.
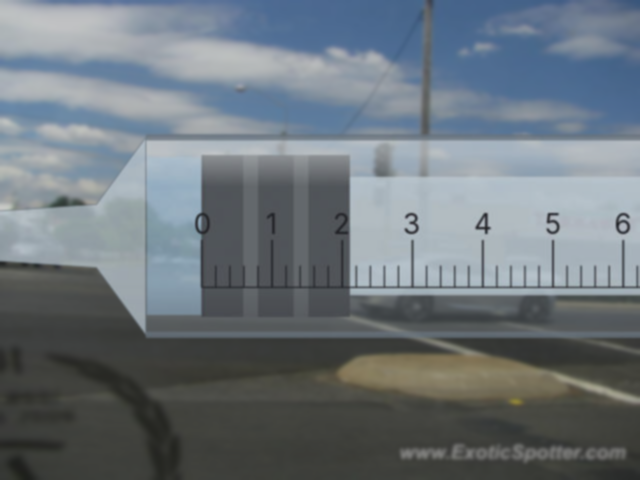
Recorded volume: **0** mL
